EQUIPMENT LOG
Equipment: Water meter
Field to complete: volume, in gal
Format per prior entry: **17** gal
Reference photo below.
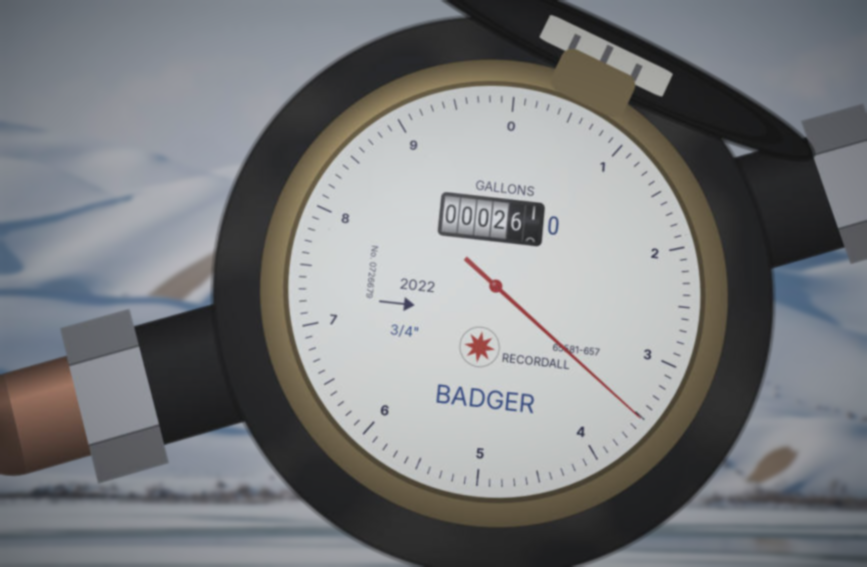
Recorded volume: **2613.5** gal
